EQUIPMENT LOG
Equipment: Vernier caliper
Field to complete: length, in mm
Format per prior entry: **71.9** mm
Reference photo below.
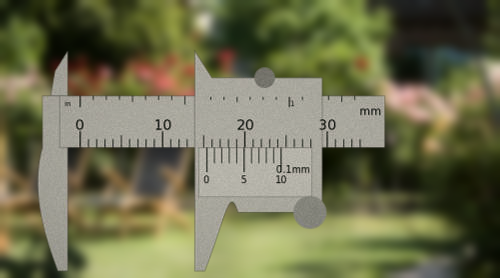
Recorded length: **15.4** mm
